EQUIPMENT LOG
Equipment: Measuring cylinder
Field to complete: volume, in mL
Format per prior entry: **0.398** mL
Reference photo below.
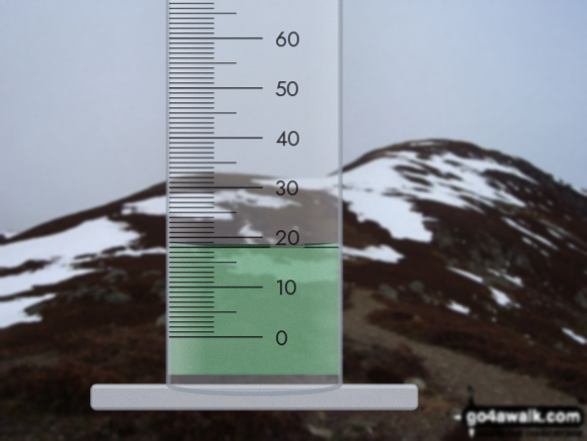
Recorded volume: **18** mL
